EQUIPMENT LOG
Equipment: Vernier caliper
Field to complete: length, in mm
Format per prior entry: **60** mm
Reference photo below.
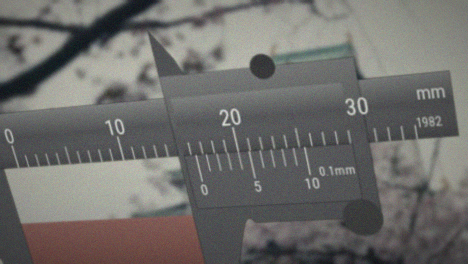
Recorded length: **16.4** mm
